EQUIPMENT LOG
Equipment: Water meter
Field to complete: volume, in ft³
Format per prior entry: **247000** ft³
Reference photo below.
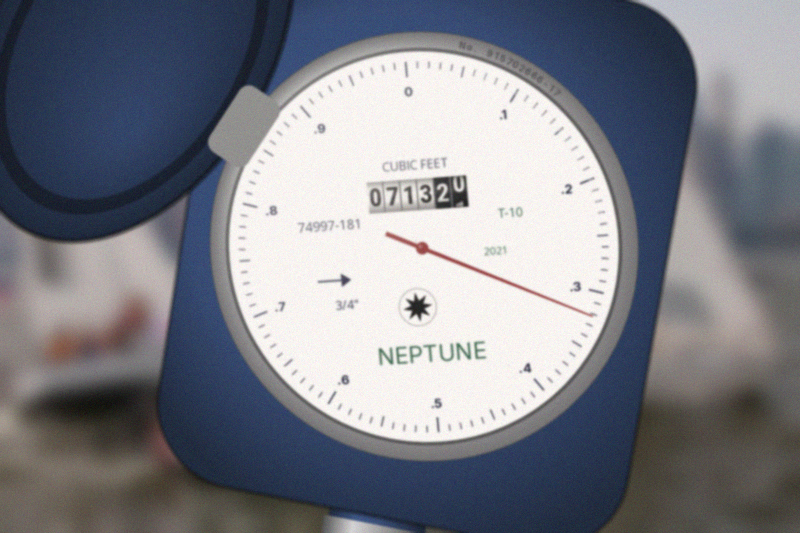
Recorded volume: **71320.32** ft³
